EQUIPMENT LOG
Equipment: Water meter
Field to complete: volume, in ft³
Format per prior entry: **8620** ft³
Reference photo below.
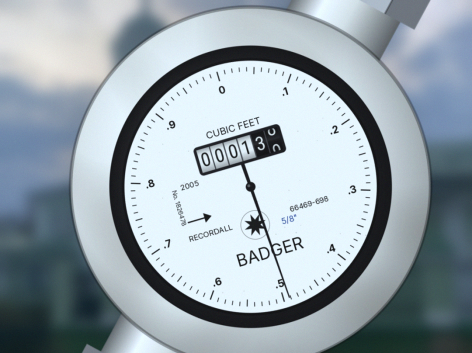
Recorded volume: **138.49** ft³
